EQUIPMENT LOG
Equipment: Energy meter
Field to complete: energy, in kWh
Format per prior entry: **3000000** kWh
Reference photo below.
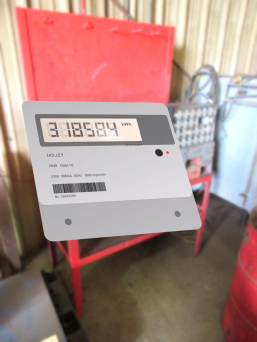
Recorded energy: **318584** kWh
